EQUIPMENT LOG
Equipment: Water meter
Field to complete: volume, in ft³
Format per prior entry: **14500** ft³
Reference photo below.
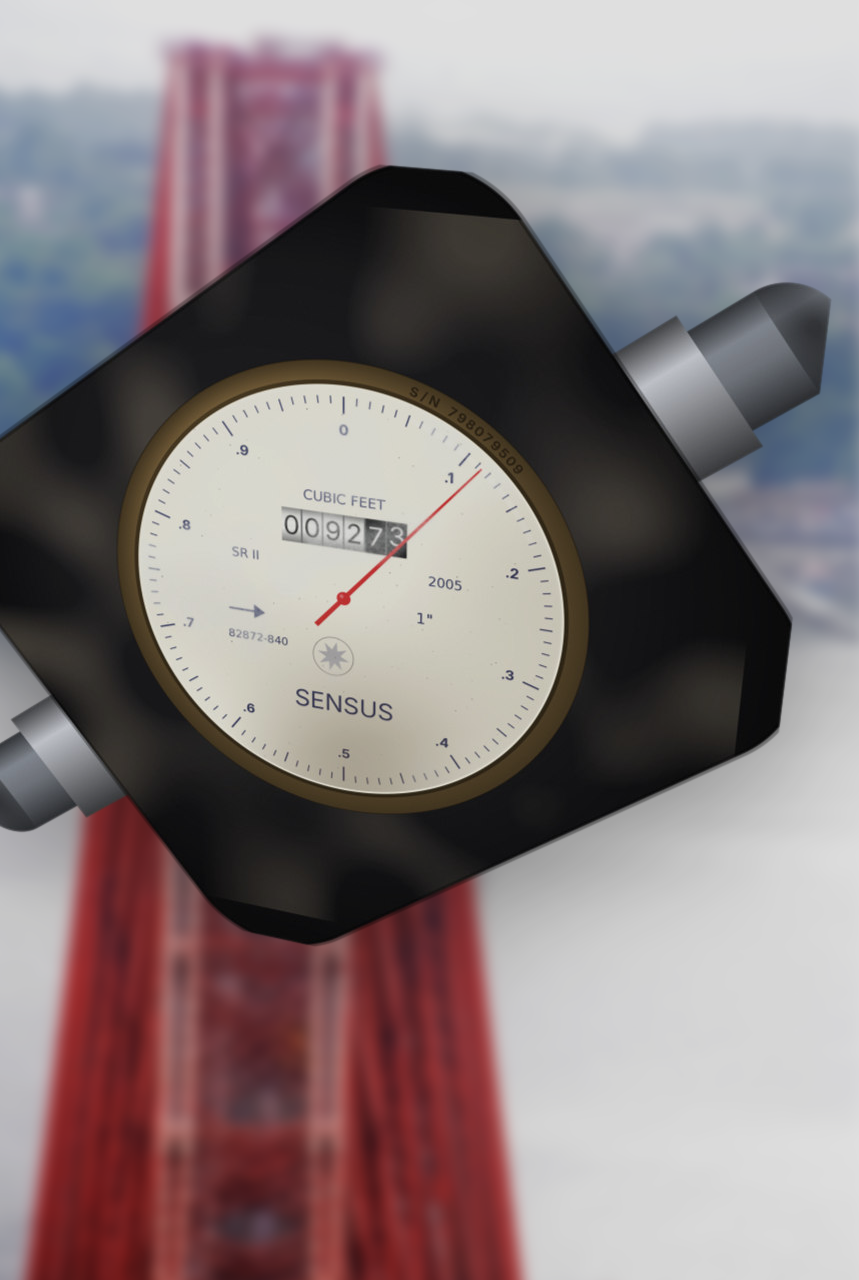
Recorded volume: **9273.11** ft³
